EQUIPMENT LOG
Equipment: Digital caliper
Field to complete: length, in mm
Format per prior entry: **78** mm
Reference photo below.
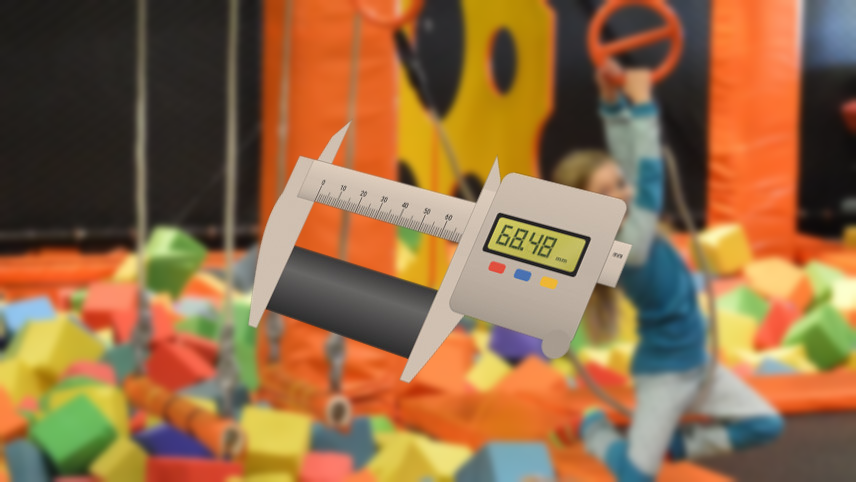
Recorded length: **68.48** mm
